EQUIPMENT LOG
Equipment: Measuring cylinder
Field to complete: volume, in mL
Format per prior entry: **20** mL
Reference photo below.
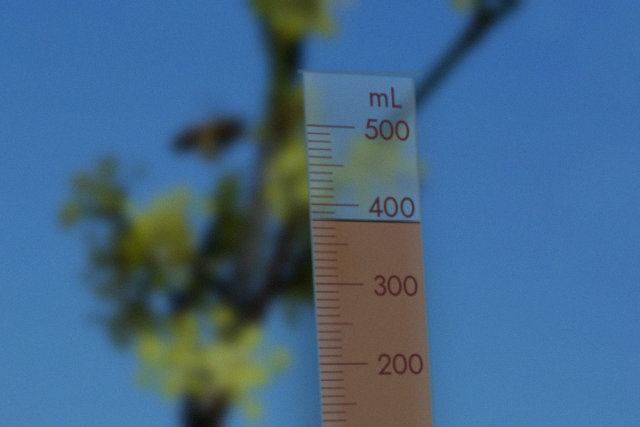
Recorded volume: **380** mL
